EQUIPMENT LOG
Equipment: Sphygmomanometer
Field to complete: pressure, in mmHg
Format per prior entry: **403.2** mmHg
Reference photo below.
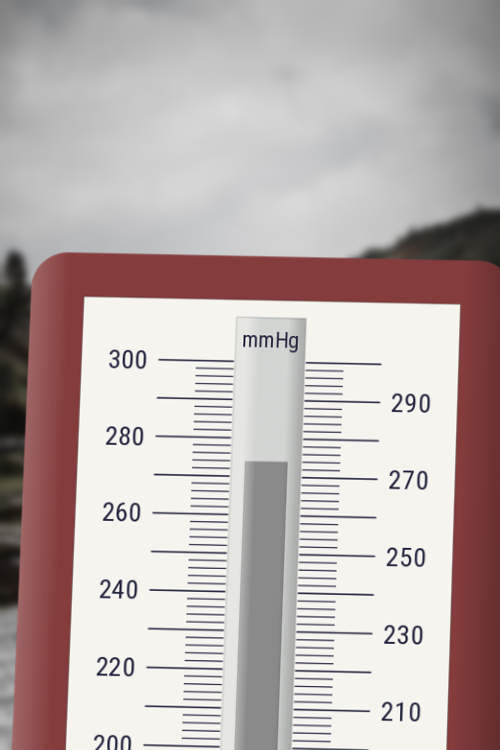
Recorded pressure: **274** mmHg
